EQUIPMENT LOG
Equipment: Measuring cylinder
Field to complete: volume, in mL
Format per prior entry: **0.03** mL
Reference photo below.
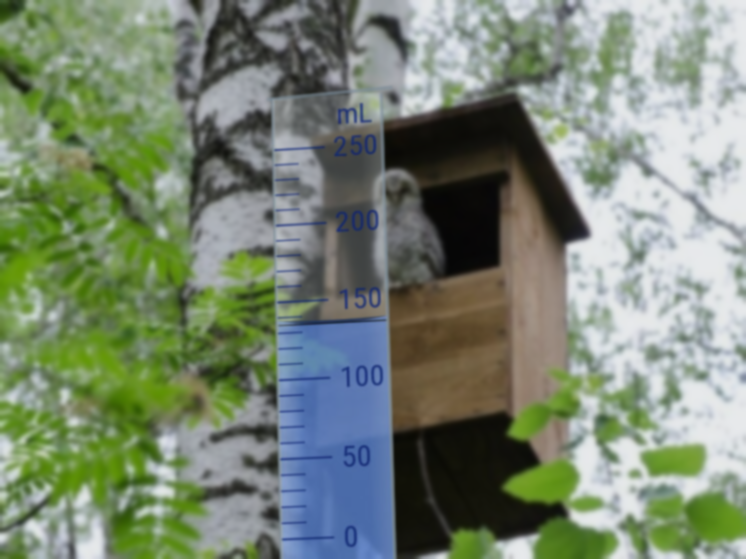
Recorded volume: **135** mL
